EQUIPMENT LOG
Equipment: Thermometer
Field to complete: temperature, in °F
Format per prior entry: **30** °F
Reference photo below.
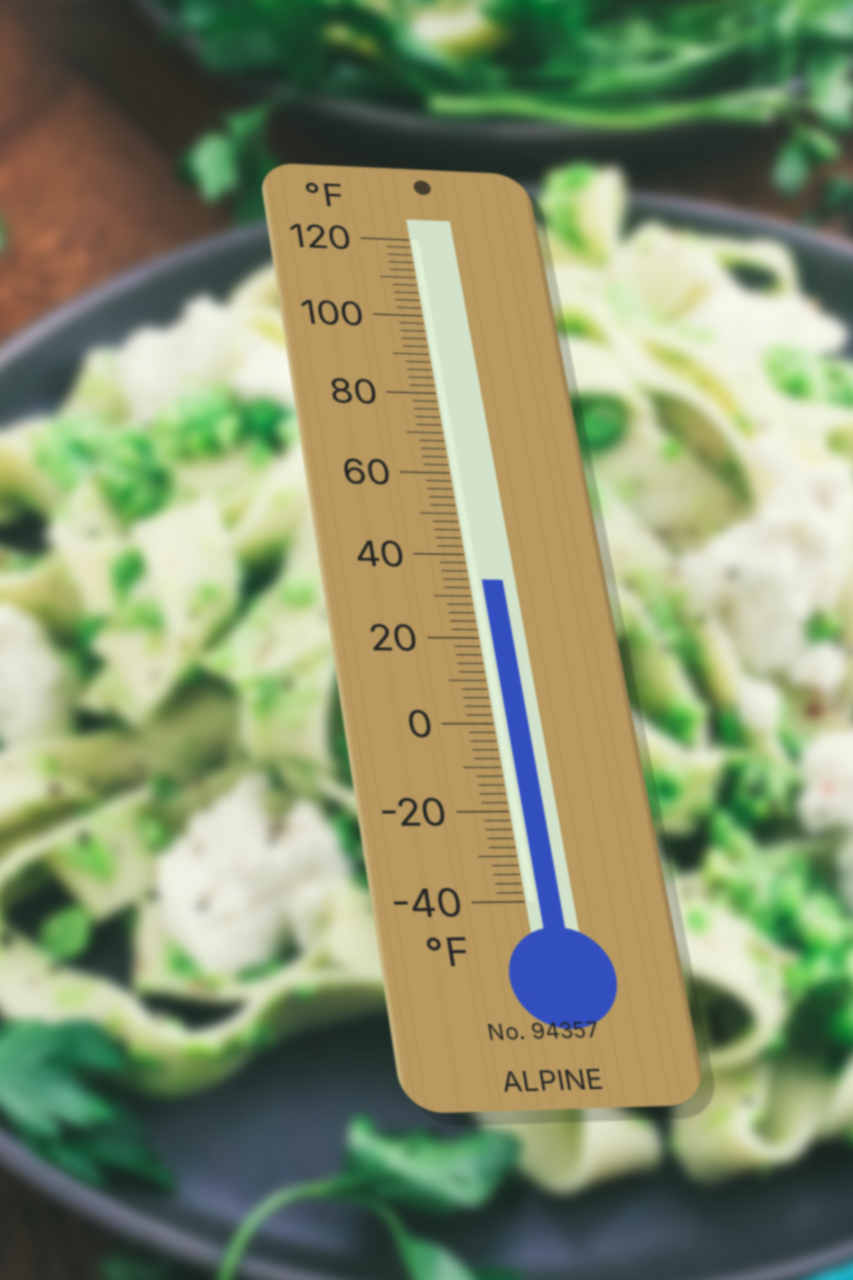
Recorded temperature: **34** °F
